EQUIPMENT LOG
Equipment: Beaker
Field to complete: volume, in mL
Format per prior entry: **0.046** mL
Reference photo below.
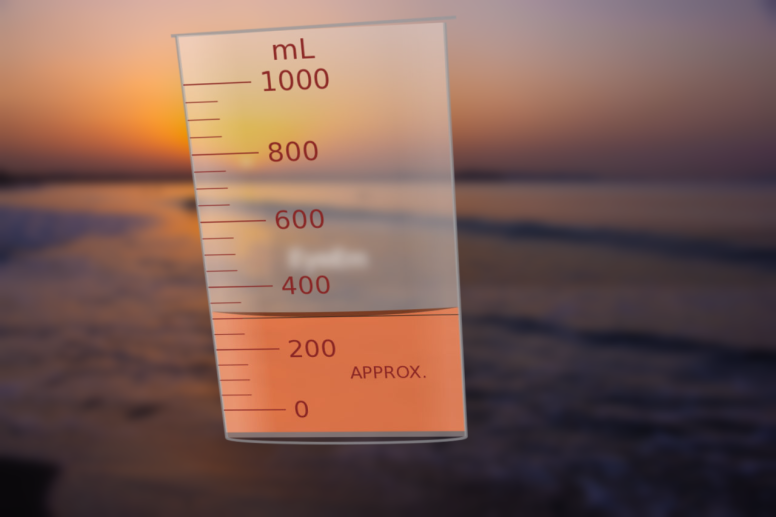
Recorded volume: **300** mL
